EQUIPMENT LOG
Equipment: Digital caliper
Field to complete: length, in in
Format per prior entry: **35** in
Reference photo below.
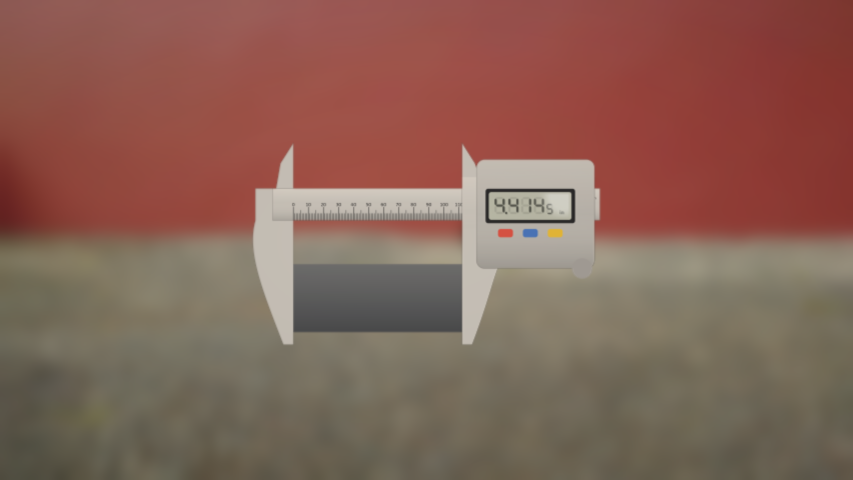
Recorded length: **4.4145** in
